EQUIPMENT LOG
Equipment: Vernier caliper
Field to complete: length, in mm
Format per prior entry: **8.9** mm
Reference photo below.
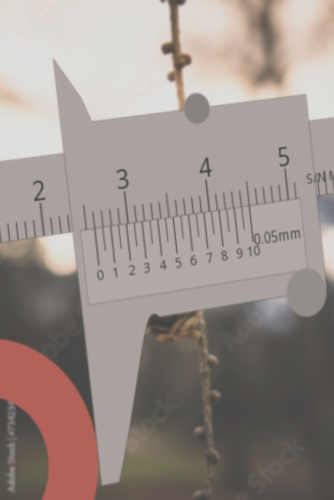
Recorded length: **26.0** mm
